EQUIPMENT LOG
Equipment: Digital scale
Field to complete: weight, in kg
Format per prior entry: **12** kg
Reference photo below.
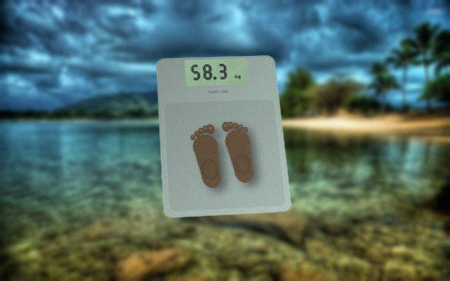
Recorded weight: **58.3** kg
